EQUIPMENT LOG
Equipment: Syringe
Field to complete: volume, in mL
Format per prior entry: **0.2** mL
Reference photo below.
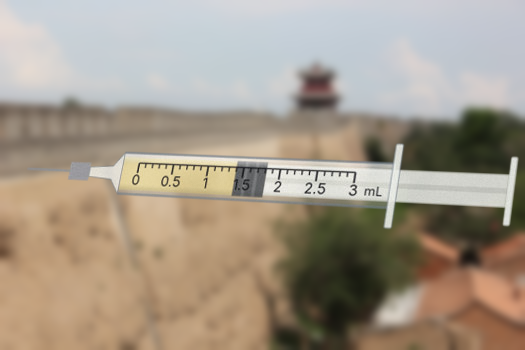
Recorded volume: **1.4** mL
